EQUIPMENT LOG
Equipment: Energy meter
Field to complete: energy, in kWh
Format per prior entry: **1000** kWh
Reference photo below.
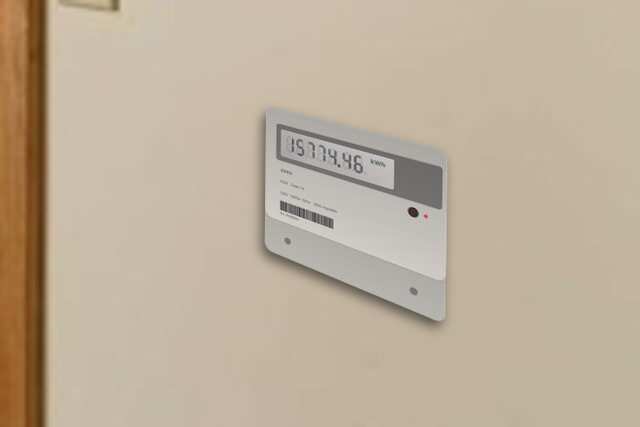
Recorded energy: **15774.46** kWh
